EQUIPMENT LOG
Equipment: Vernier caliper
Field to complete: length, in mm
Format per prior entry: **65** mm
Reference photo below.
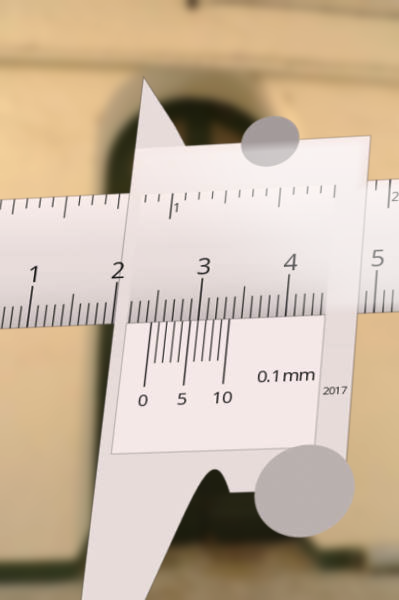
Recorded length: **24.6** mm
